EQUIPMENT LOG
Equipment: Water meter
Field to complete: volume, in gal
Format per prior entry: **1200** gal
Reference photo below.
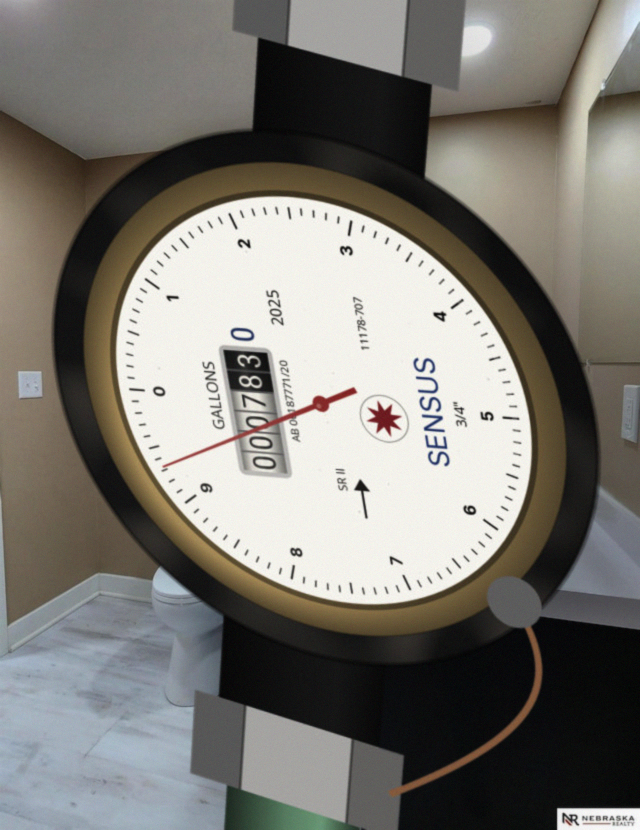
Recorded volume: **7829.3** gal
